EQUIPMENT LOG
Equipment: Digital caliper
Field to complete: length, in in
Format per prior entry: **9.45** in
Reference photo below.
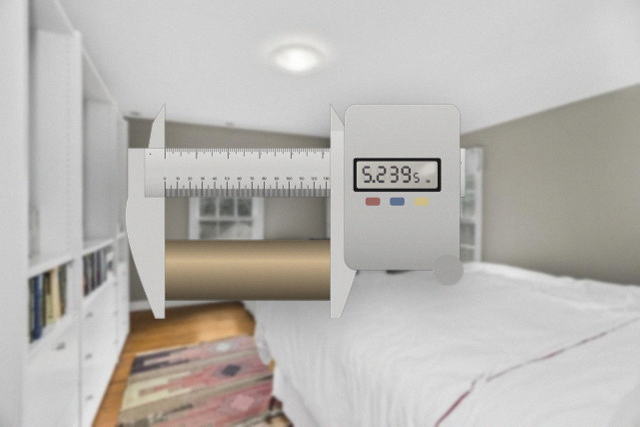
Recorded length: **5.2395** in
